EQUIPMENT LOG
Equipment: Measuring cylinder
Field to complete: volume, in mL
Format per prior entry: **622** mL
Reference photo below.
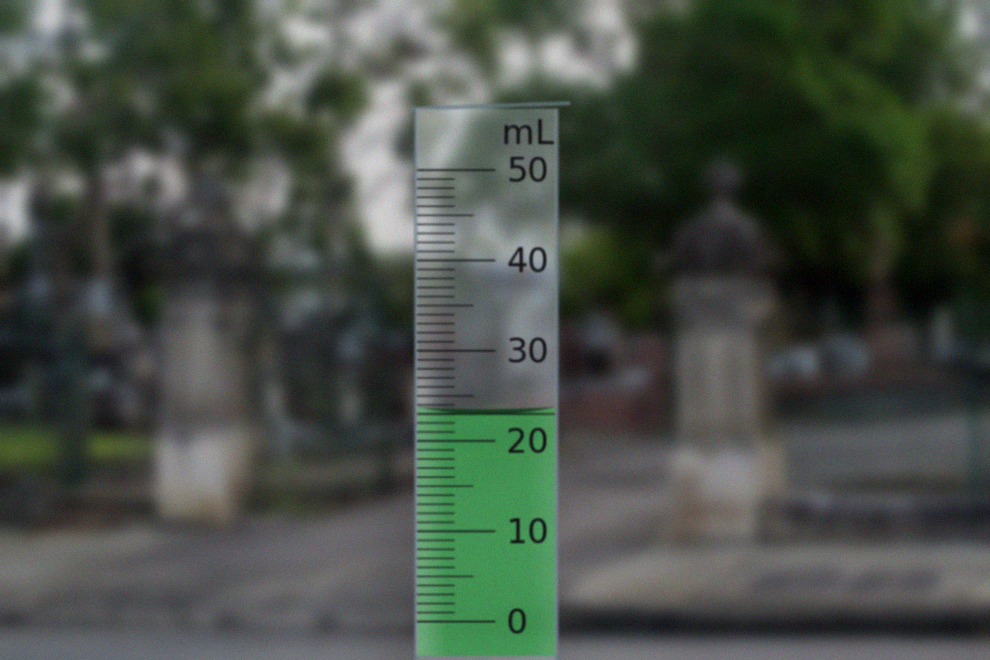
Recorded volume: **23** mL
